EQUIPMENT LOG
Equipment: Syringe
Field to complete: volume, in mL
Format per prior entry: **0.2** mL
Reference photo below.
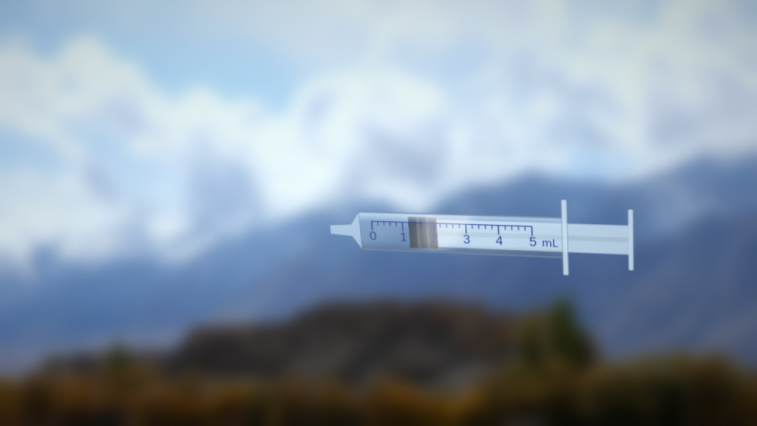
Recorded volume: **1.2** mL
